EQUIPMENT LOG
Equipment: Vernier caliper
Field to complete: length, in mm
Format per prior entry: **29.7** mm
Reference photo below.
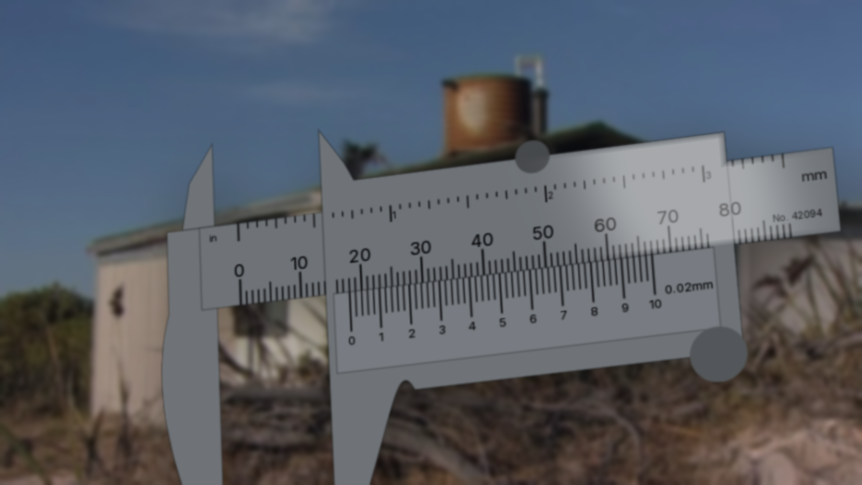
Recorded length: **18.0** mm
